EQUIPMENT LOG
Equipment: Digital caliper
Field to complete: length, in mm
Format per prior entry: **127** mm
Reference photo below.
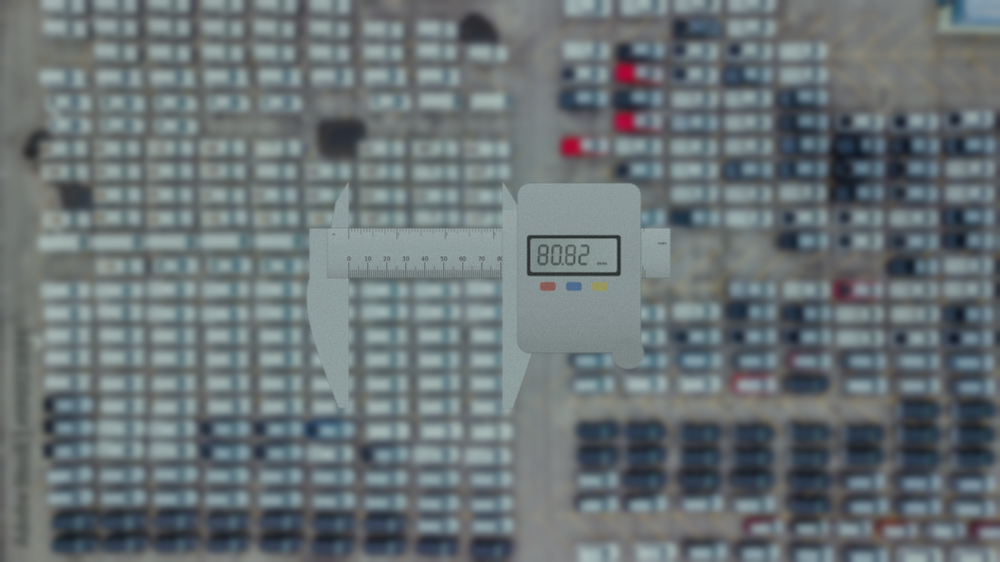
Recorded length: **80.82** mm
